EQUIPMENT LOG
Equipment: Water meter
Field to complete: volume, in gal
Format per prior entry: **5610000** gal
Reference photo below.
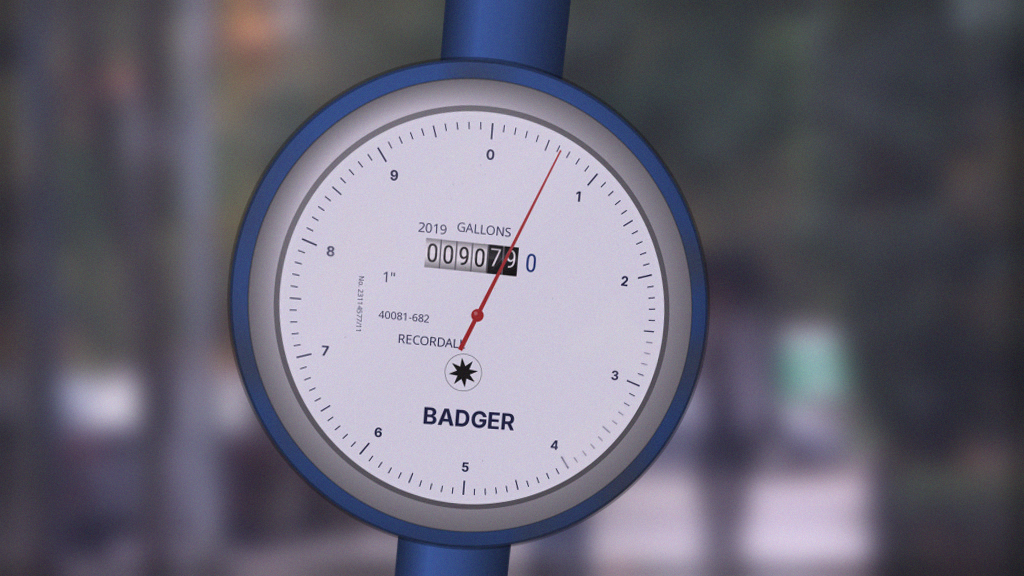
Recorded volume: **90790.6** gal
